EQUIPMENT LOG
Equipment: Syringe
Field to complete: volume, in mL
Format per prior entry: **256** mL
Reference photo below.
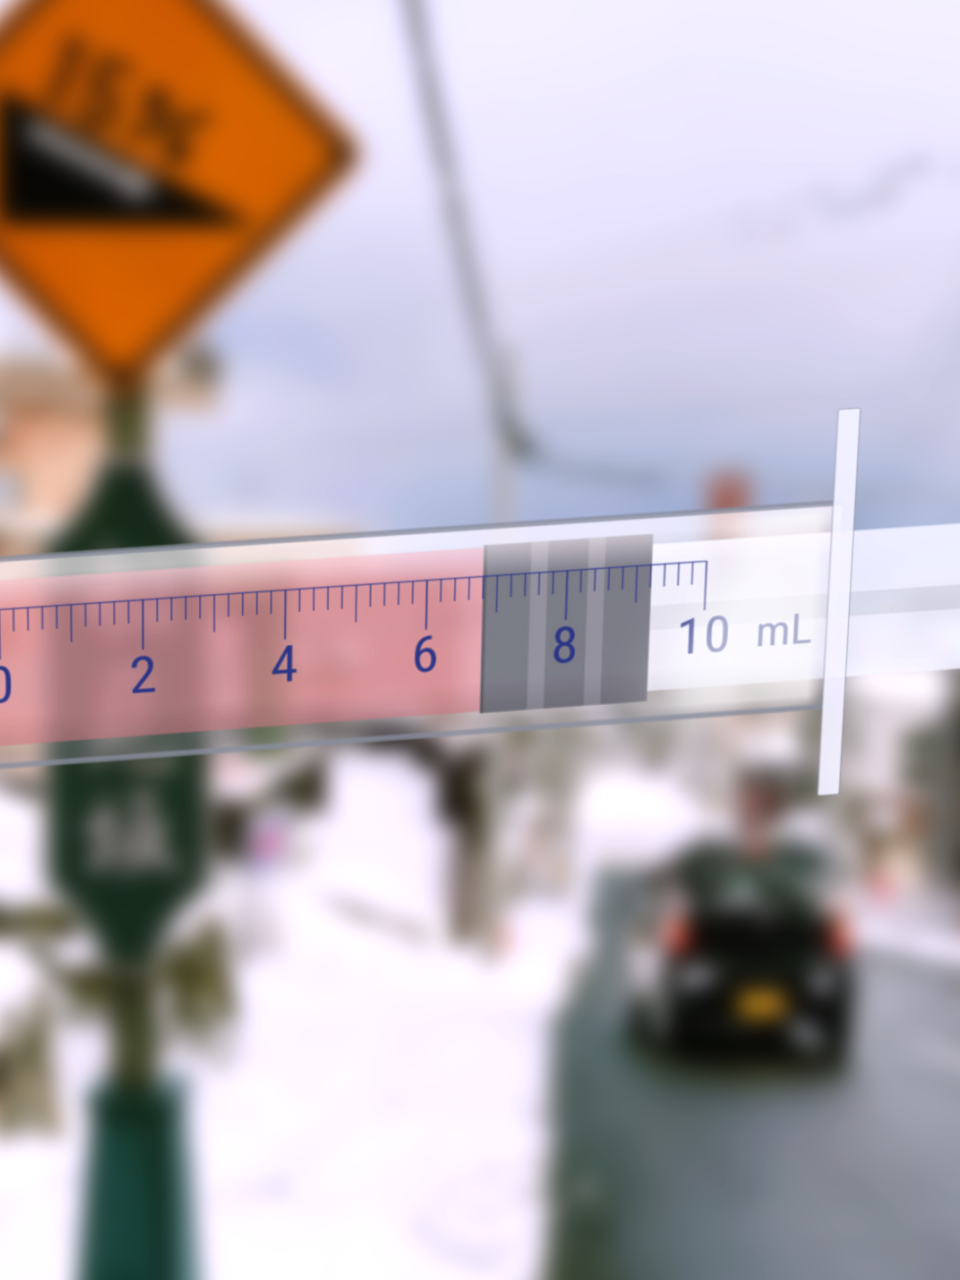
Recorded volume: **6.8** mL
